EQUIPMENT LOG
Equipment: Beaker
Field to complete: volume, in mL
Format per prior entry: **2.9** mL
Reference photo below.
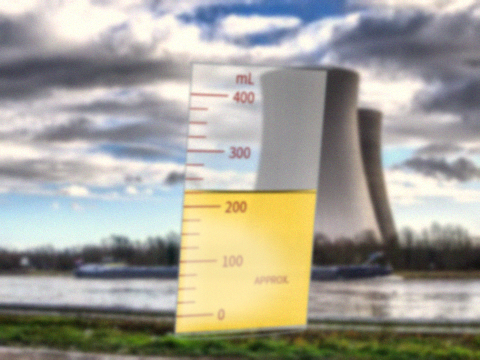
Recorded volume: **225** mL
